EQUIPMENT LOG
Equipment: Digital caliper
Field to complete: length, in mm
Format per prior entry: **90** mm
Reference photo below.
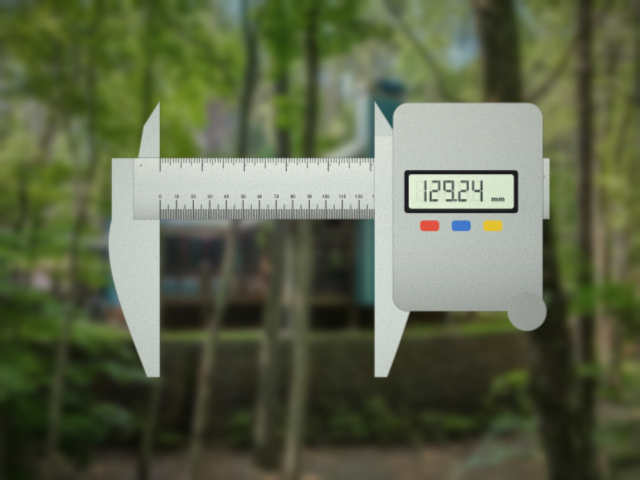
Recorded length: **129.24** mm
